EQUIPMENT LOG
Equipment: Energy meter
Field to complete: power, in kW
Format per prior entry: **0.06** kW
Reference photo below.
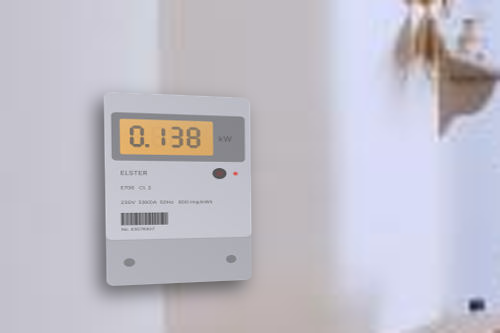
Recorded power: **0.138** kW
